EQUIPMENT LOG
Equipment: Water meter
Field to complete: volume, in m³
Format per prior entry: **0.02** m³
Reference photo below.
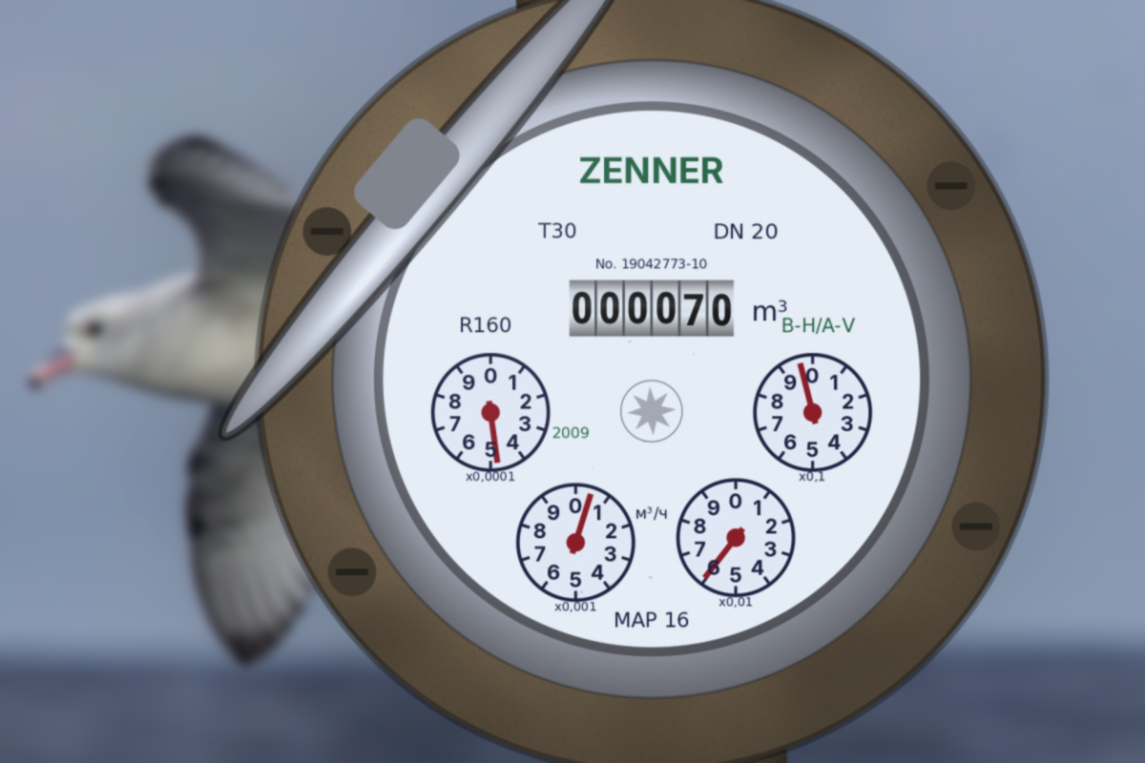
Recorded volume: **69.9604** m³
